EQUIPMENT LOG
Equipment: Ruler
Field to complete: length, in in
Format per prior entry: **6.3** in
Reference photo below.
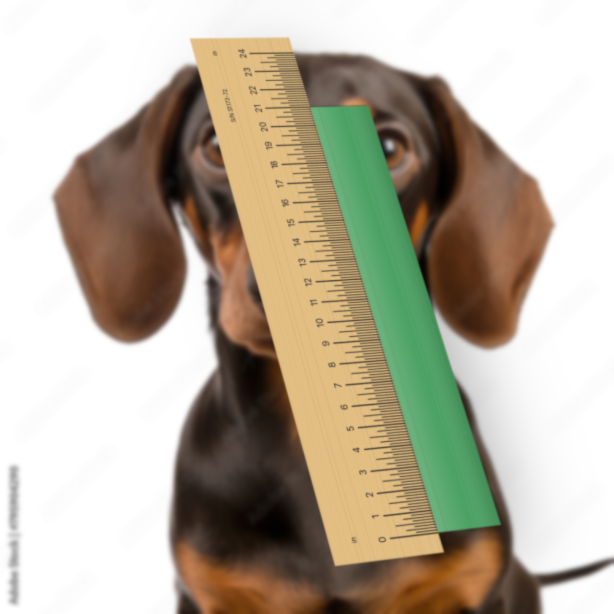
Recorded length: **21** in
